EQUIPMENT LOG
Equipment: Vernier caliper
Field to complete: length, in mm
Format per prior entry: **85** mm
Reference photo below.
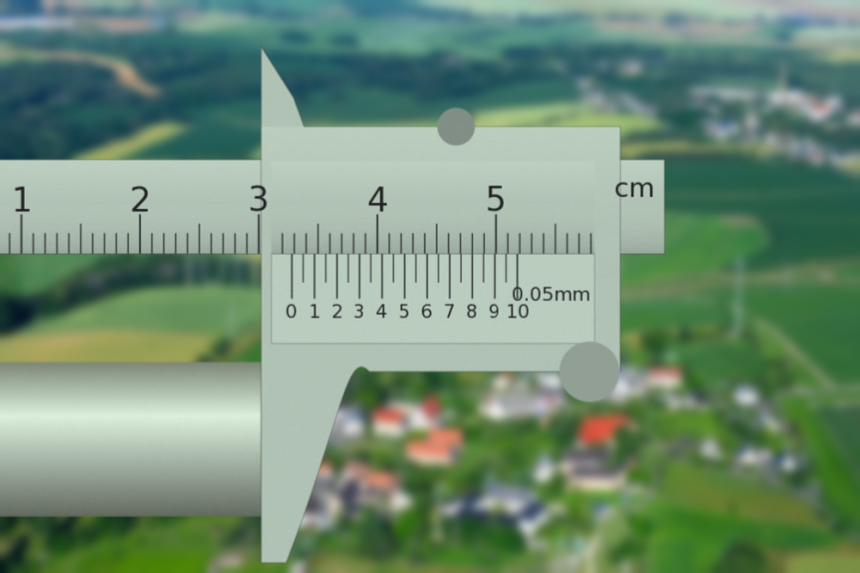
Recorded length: **32.8** mm
